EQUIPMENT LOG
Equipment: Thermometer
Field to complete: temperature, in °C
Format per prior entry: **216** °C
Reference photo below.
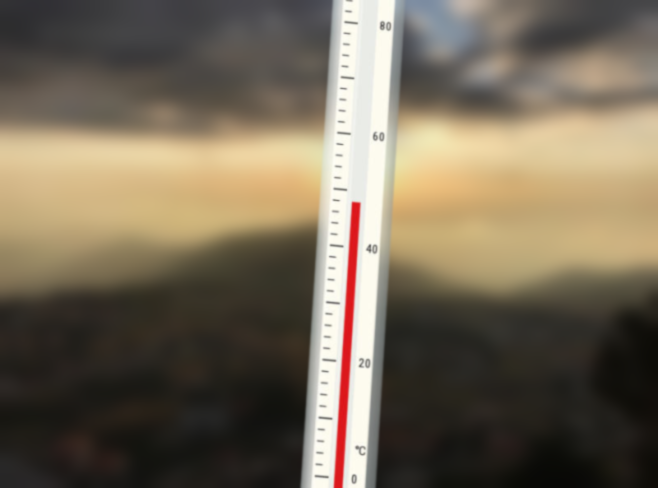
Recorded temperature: **48** °C
